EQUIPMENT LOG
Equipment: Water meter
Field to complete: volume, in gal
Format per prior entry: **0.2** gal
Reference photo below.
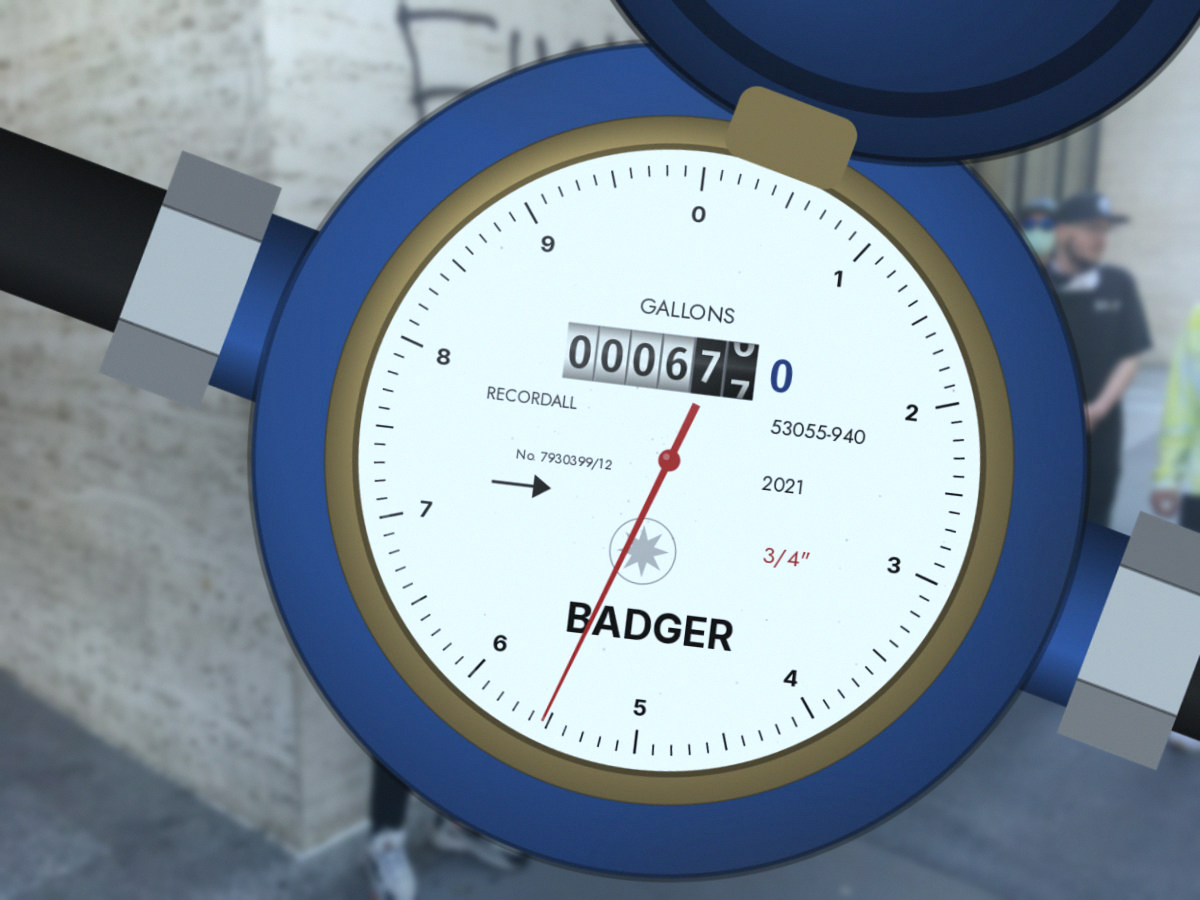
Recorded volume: **6765.5** gal
